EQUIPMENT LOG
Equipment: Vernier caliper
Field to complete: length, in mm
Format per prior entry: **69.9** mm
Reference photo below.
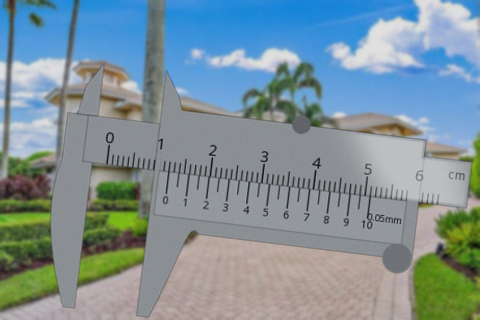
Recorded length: **12.0** mm
